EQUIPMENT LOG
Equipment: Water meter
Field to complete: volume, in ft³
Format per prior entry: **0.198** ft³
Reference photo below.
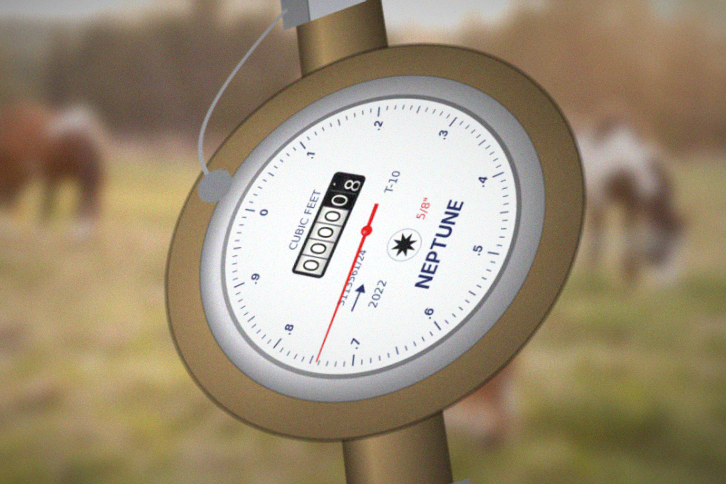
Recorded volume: **7.74** ft³
